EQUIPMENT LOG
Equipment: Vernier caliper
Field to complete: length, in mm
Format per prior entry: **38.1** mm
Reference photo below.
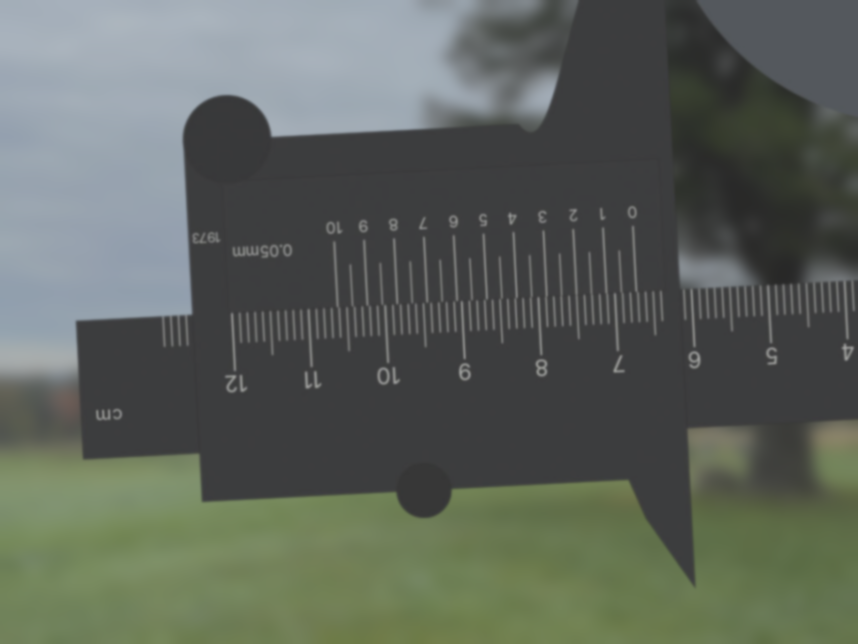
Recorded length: **67.2** mm
